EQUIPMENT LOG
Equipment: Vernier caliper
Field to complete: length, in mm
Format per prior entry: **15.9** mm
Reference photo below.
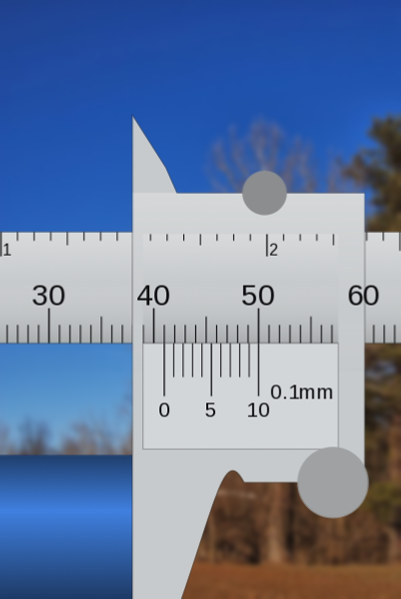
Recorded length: **41.0** mm
